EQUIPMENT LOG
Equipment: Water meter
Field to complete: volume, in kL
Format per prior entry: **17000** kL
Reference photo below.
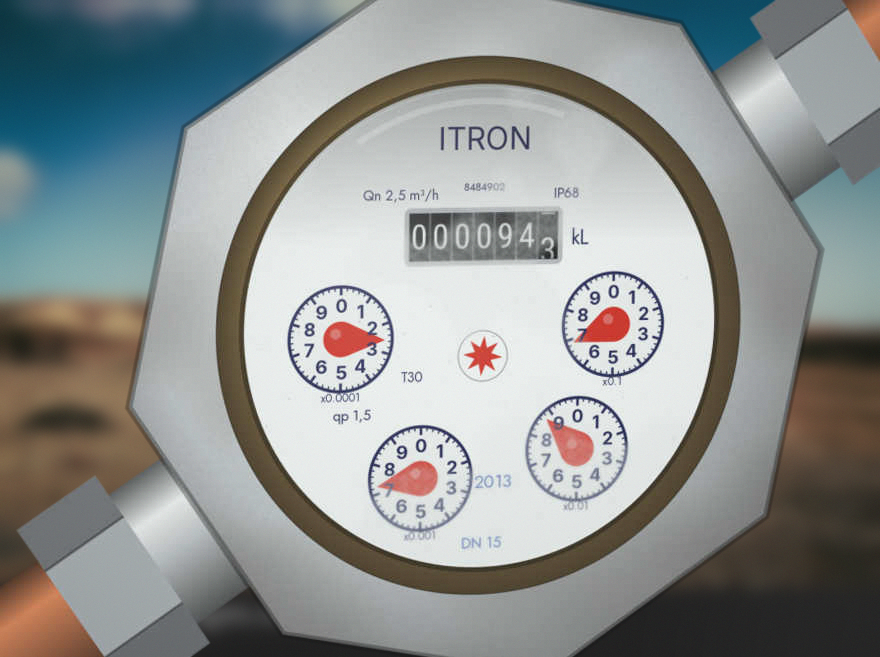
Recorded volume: **942.6872** kL
